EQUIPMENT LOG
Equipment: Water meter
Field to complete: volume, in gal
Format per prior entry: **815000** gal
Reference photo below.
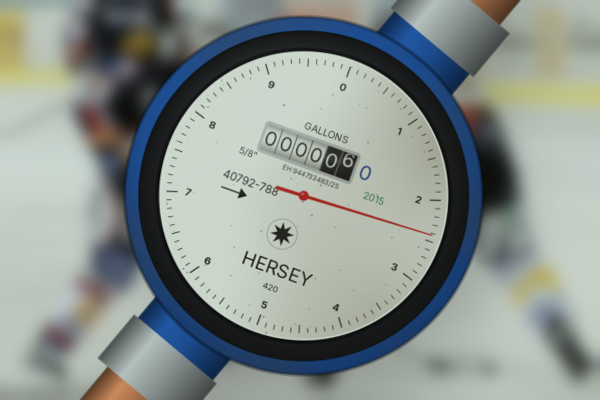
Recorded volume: **62.4** gal
